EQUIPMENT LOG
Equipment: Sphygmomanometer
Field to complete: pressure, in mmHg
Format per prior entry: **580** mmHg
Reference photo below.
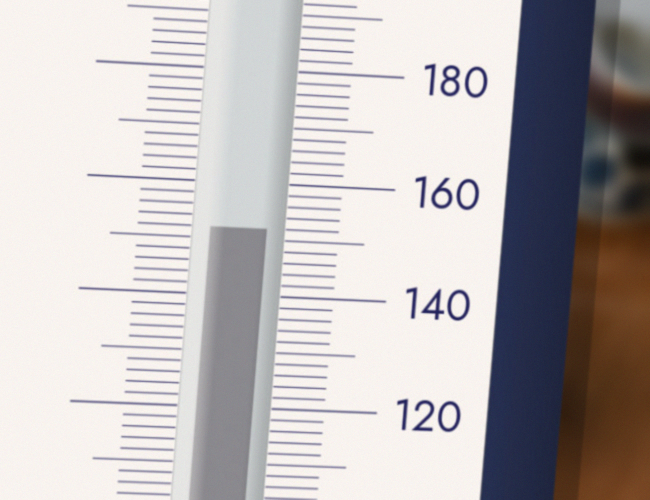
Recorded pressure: **152** mmHg
